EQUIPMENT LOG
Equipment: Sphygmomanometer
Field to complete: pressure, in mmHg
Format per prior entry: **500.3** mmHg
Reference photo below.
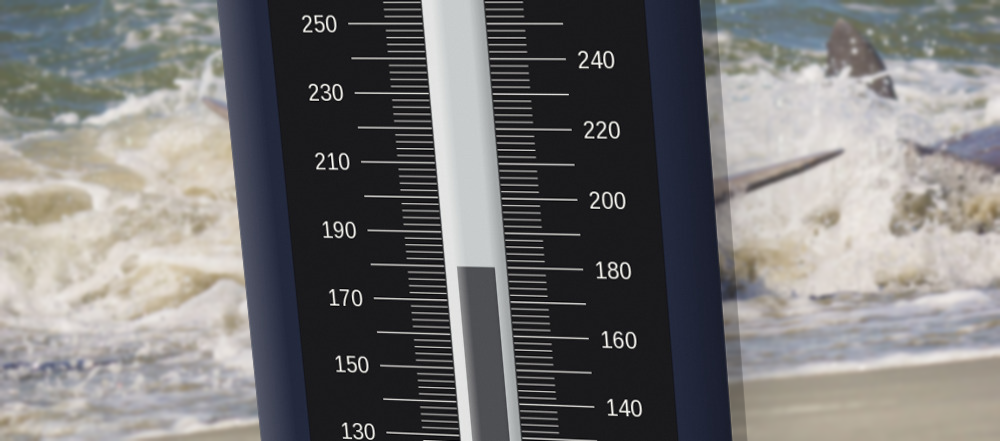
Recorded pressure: **180** mmHg
